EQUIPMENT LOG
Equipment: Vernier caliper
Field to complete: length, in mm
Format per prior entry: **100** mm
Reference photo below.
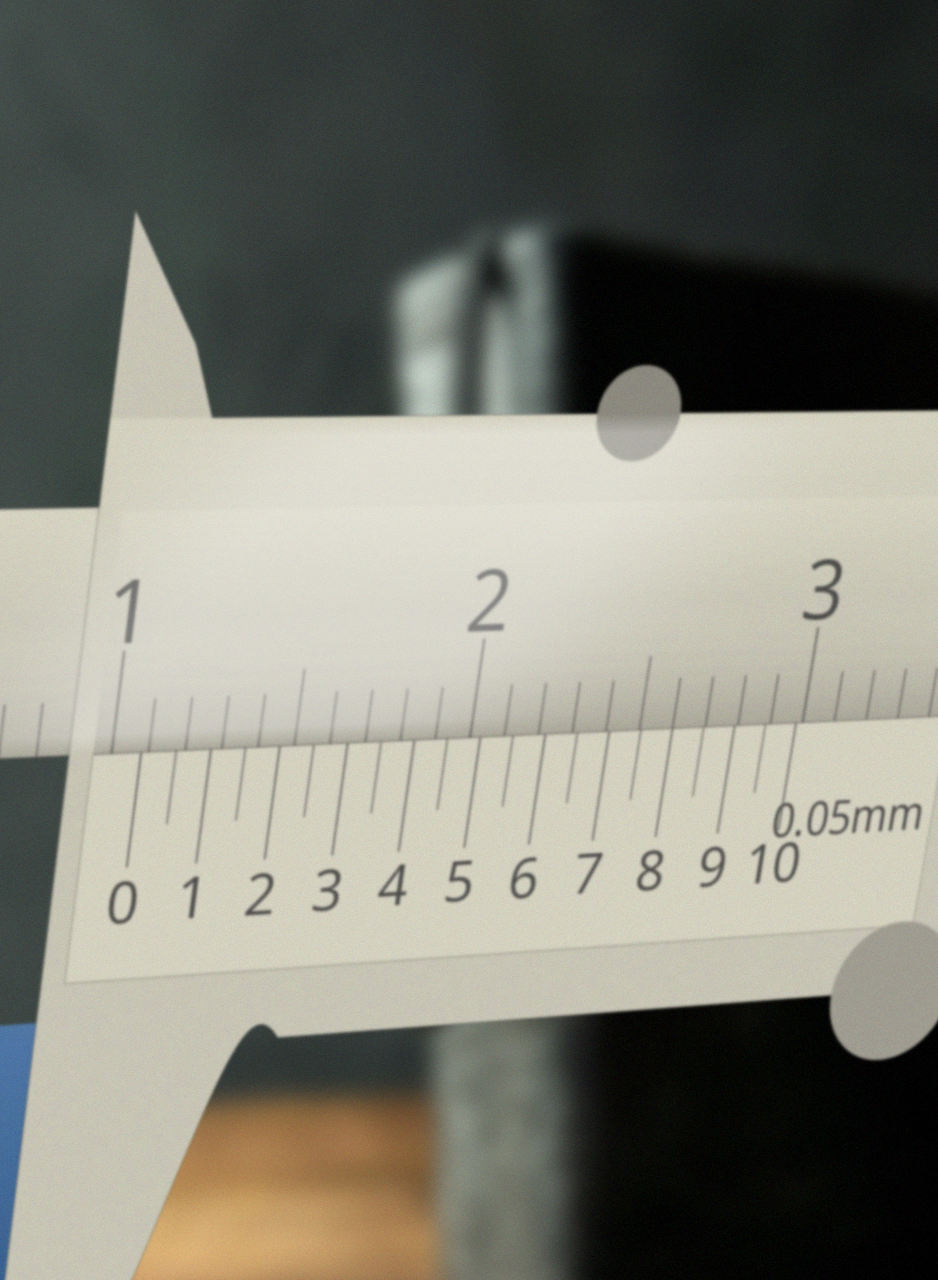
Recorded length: **10.8** mm
